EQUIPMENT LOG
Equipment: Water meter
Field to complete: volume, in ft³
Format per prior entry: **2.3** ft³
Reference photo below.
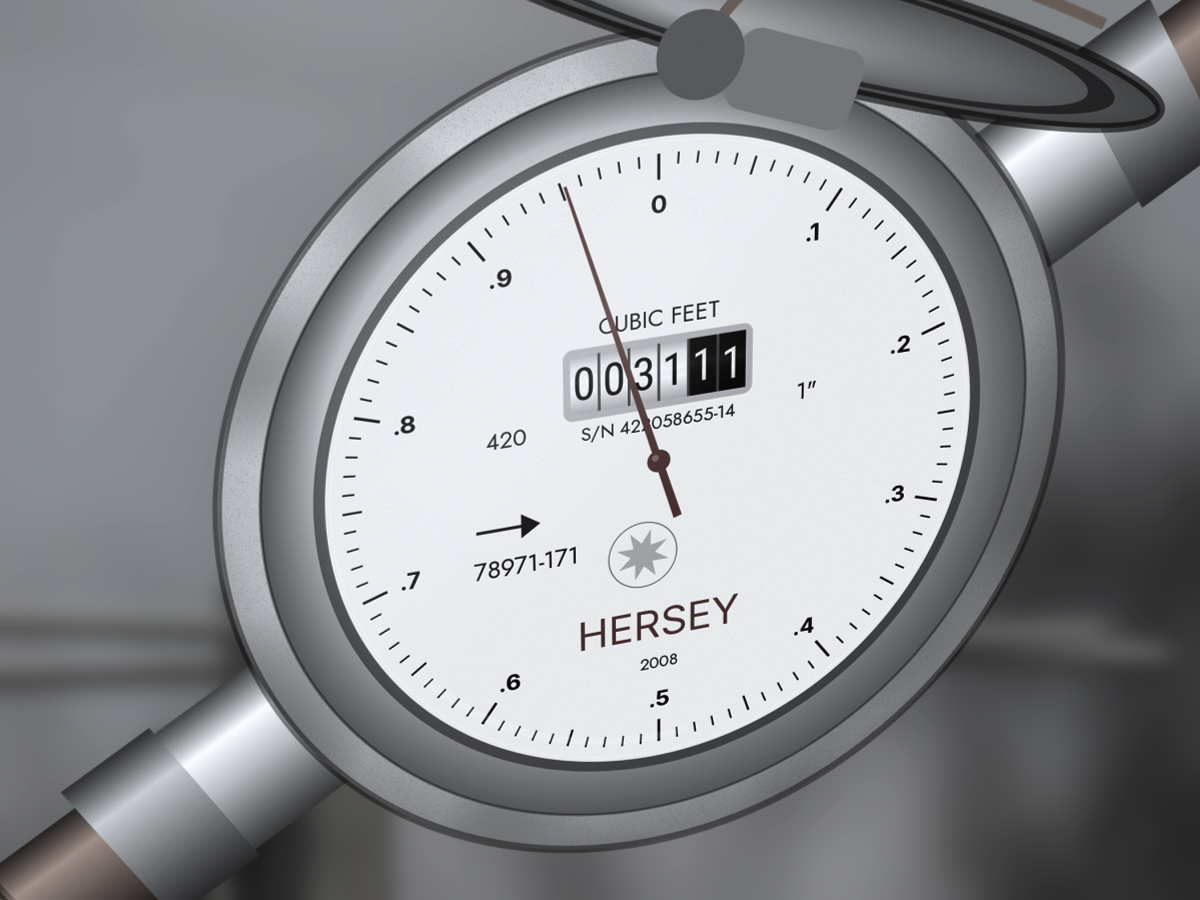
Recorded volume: **3110.95** ft³
